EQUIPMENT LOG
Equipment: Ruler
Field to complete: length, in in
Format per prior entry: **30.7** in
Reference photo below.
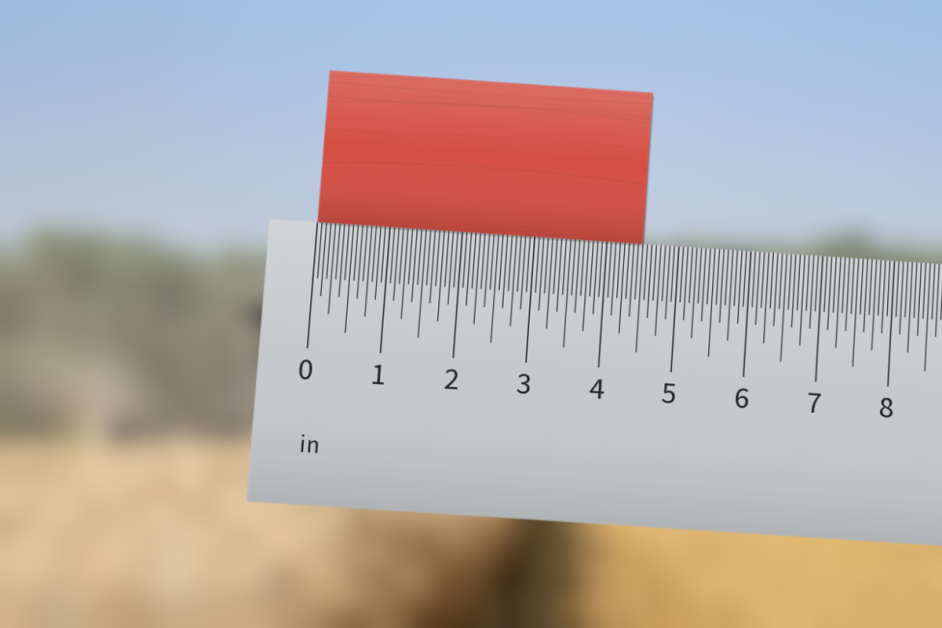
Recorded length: **4.5** in
